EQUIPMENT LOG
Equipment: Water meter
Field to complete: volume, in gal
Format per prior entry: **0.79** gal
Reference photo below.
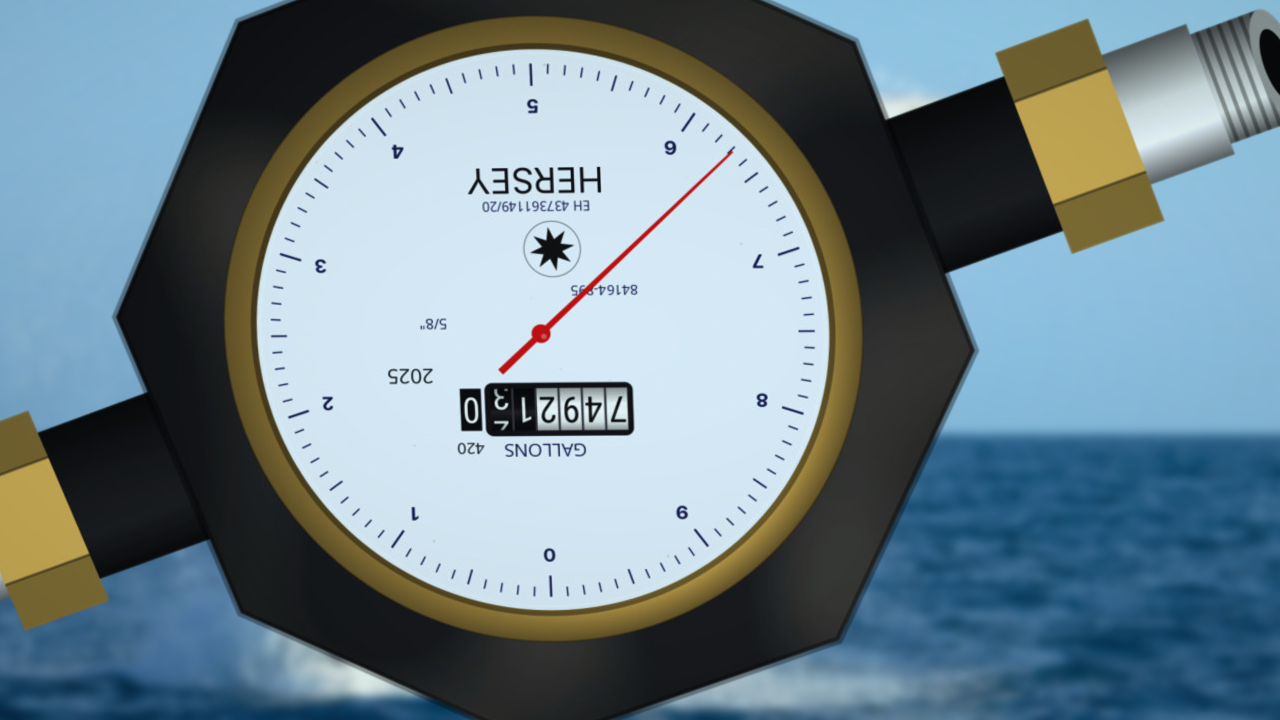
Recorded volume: **7492126.3** gal
